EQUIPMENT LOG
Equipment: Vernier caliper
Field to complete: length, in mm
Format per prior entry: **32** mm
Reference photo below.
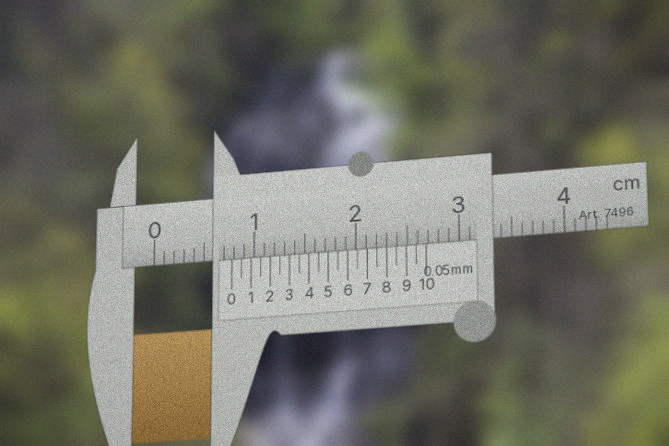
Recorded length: **7.8** mm
